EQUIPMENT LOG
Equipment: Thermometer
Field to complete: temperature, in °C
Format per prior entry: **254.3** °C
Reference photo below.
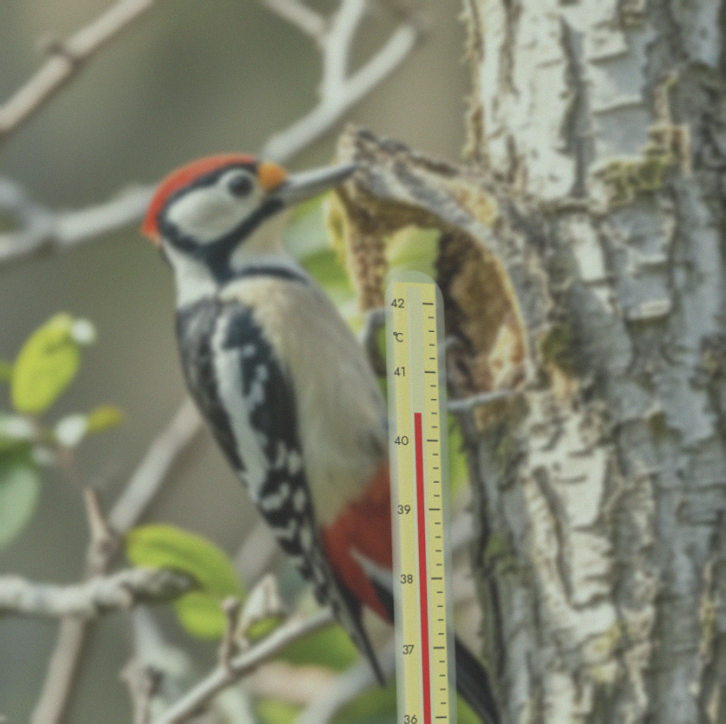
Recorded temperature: **40.4** °C
